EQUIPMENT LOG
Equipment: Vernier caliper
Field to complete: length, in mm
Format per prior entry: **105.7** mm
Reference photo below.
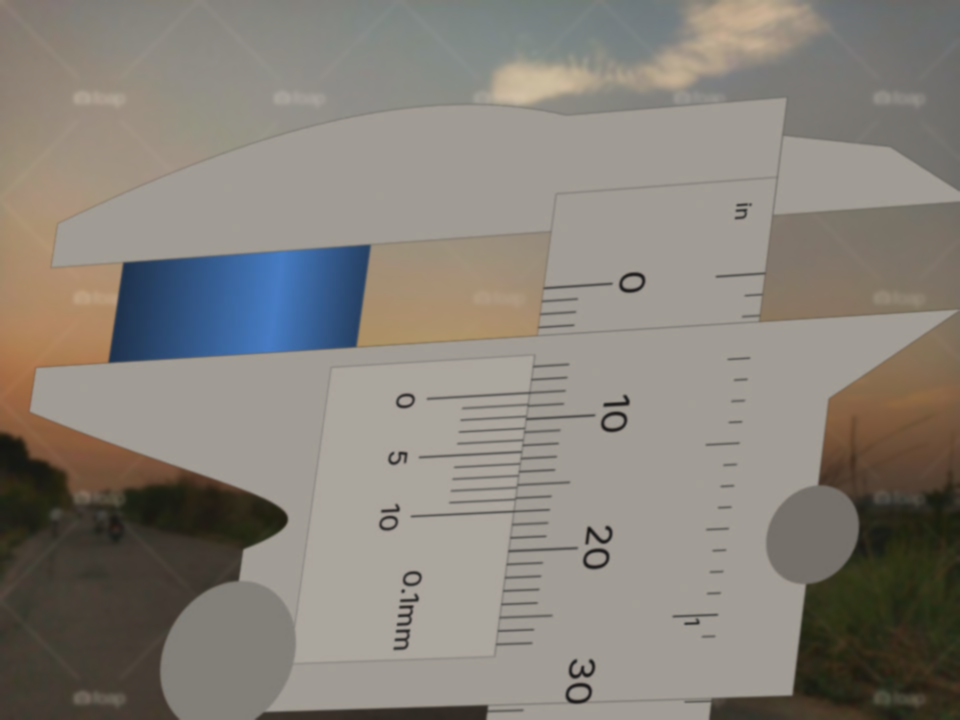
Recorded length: **8.0** mm
